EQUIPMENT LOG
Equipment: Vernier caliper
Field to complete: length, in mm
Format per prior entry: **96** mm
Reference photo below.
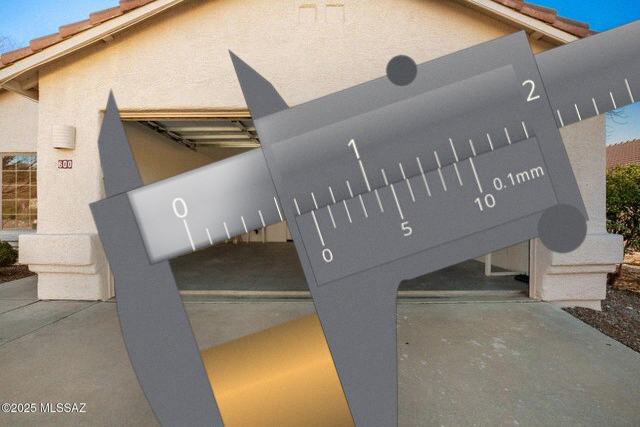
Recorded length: **6.7** mm
